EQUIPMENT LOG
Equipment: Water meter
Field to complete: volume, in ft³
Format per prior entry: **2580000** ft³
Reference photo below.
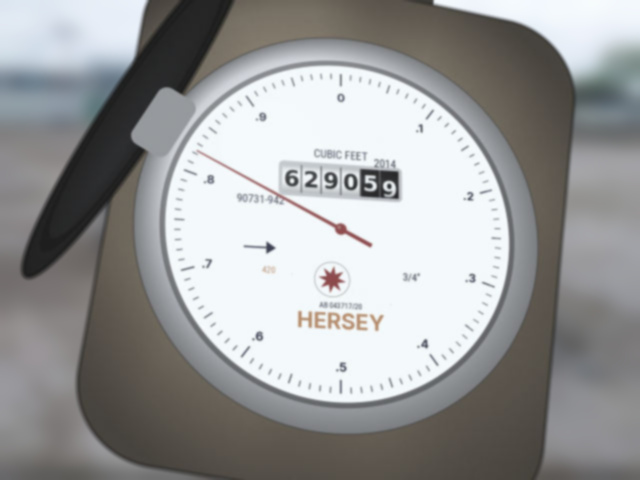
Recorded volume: **629058.82** ft³
